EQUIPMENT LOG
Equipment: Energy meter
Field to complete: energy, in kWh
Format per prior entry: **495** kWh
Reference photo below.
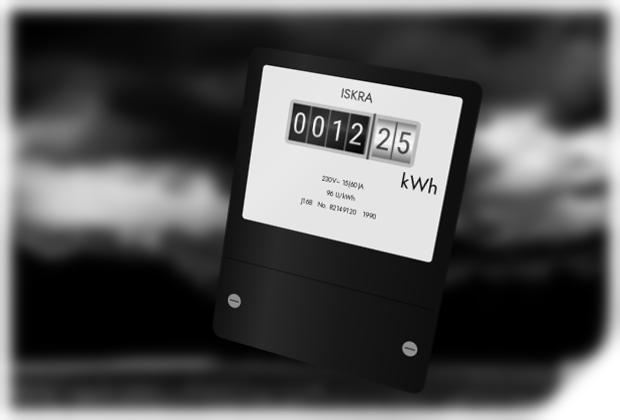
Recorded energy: **12.25** kWh
